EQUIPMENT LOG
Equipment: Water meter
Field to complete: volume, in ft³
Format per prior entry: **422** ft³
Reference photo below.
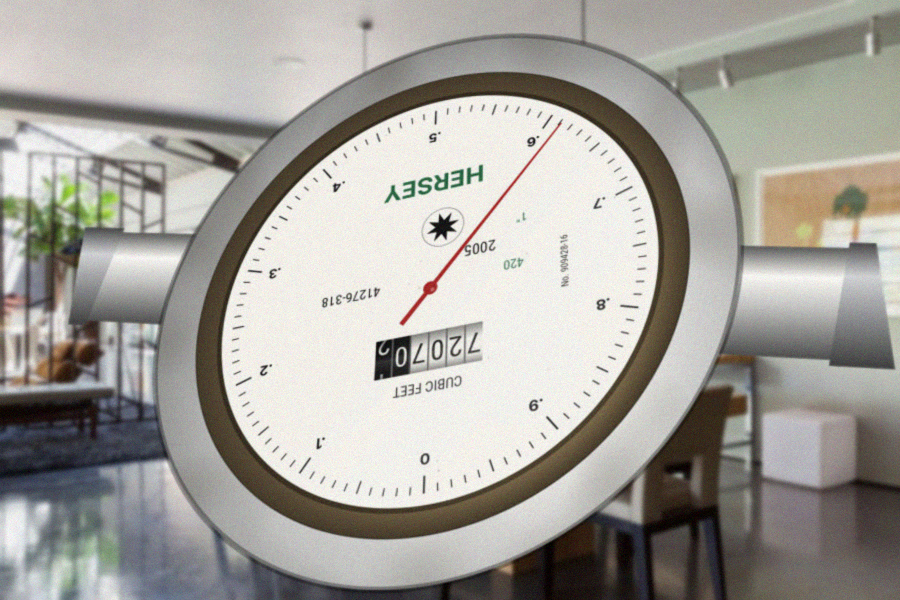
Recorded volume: **720701.61** ft³
